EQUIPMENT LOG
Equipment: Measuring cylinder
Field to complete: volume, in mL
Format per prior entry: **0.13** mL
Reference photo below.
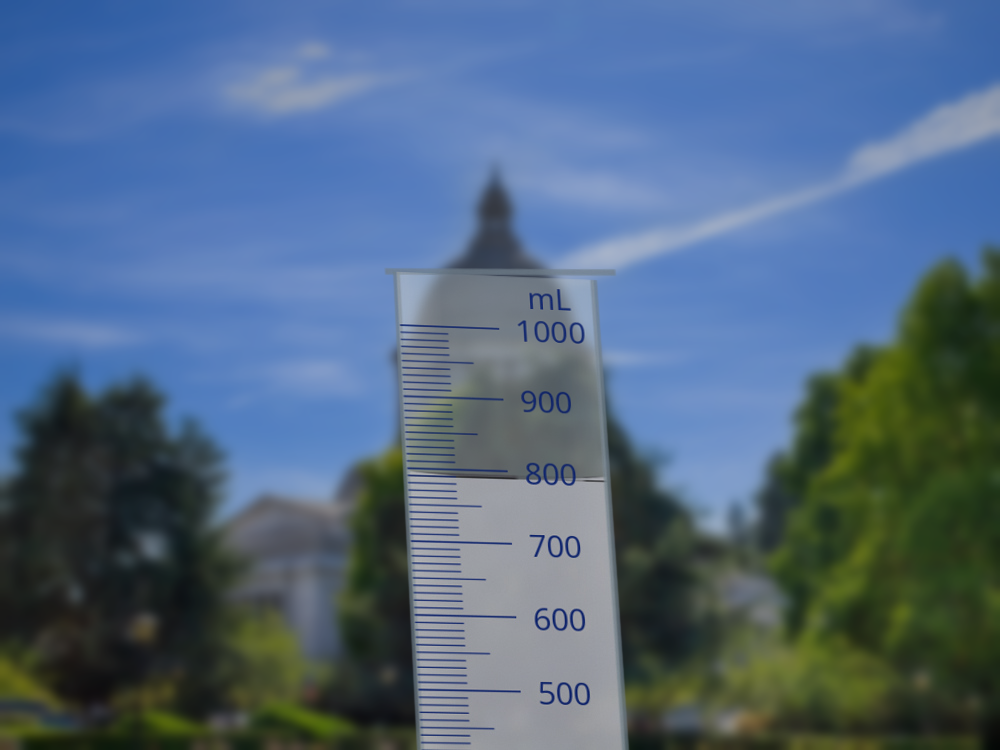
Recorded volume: **790** mL
